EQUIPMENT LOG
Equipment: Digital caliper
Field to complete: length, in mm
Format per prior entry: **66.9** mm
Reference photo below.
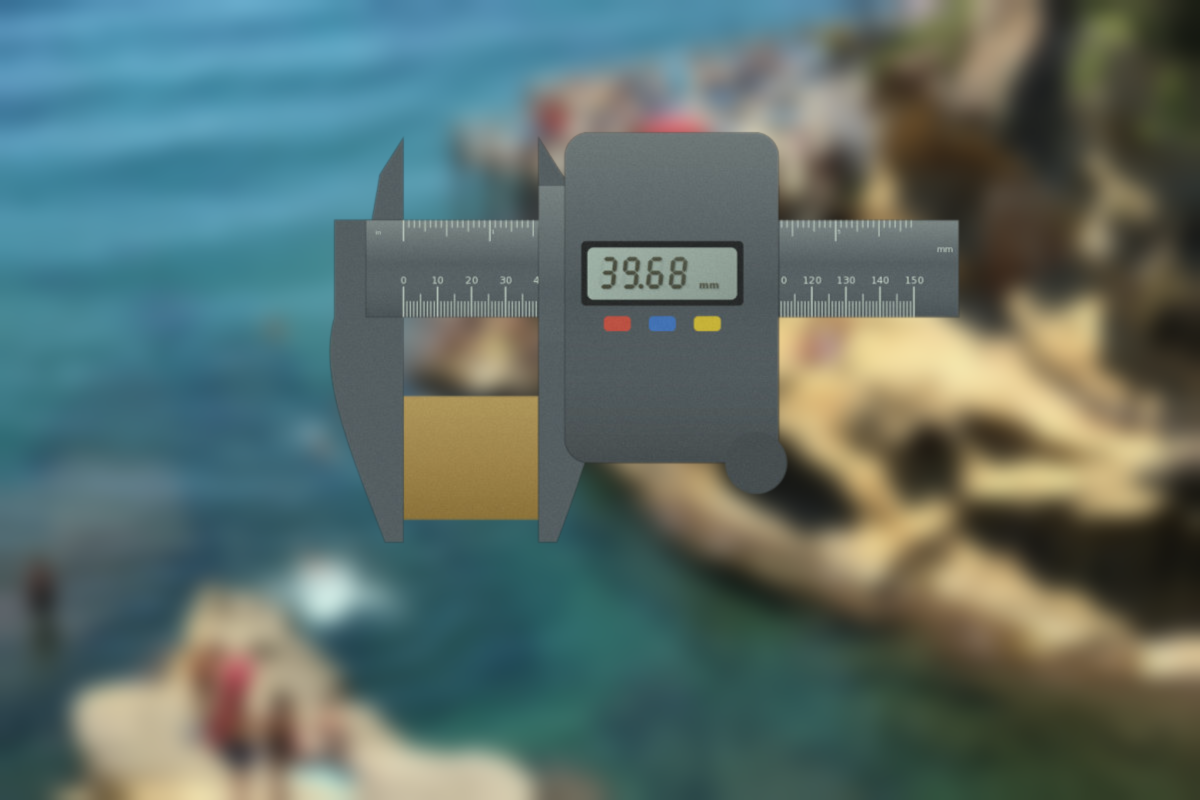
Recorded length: **39.68** mm
